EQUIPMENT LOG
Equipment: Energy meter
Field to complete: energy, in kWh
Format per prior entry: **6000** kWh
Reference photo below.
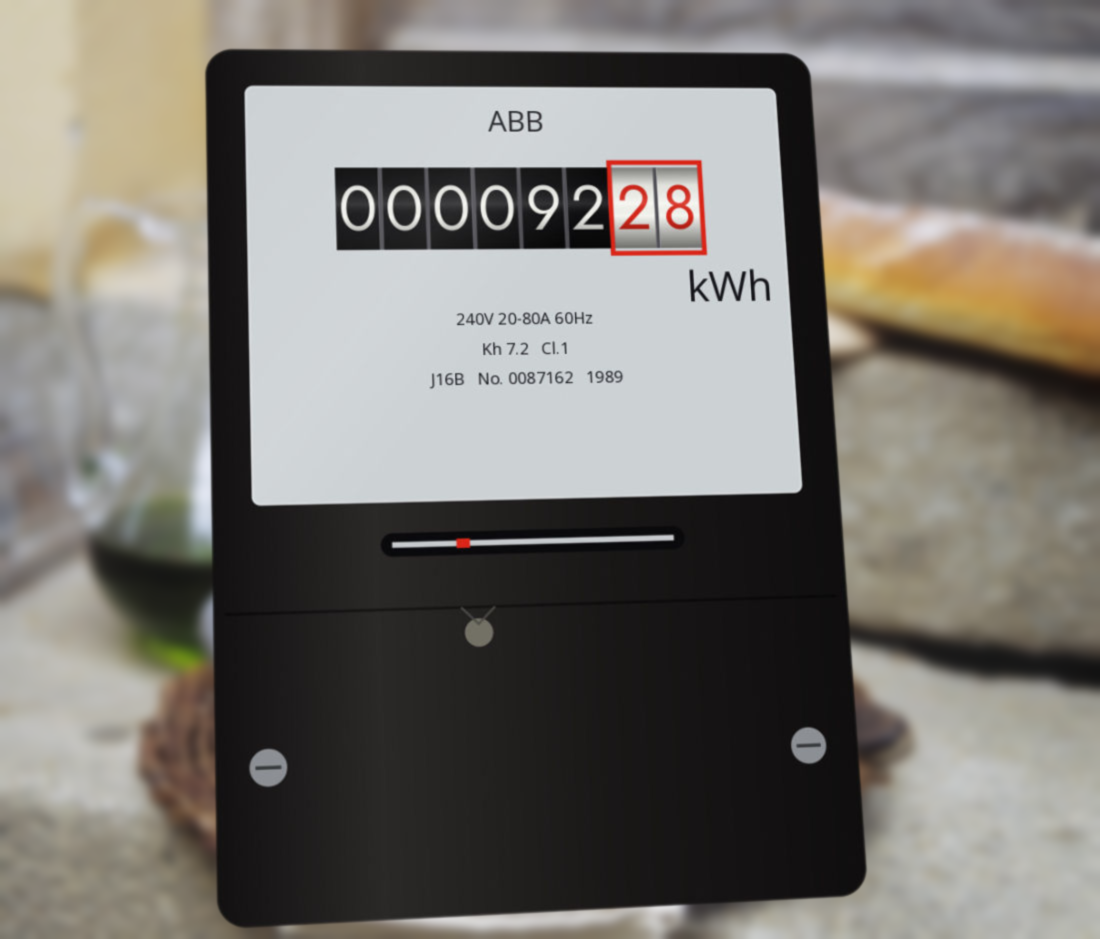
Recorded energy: **92.28** kWh
